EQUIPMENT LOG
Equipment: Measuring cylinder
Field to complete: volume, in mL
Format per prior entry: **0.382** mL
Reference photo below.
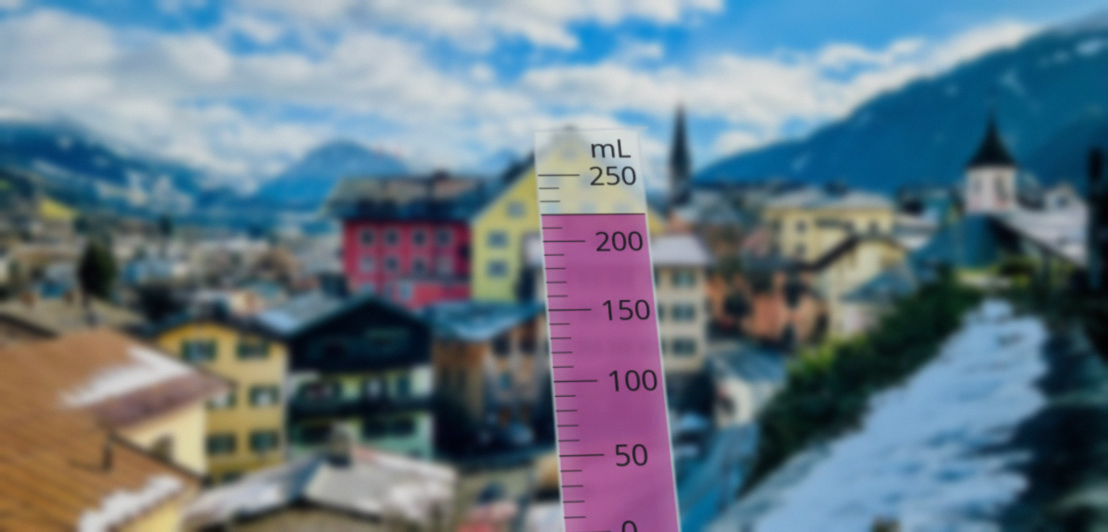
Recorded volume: **220** mL
